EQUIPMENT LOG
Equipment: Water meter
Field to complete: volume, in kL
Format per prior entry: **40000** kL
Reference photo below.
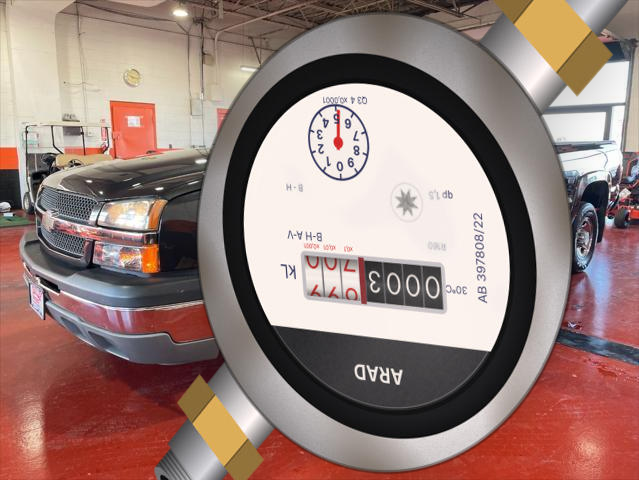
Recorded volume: **3.6995** kL
